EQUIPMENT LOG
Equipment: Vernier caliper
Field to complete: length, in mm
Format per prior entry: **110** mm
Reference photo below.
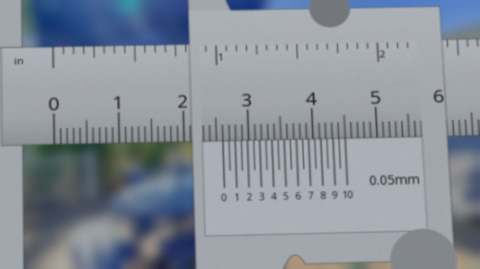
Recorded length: **26.0** mm
